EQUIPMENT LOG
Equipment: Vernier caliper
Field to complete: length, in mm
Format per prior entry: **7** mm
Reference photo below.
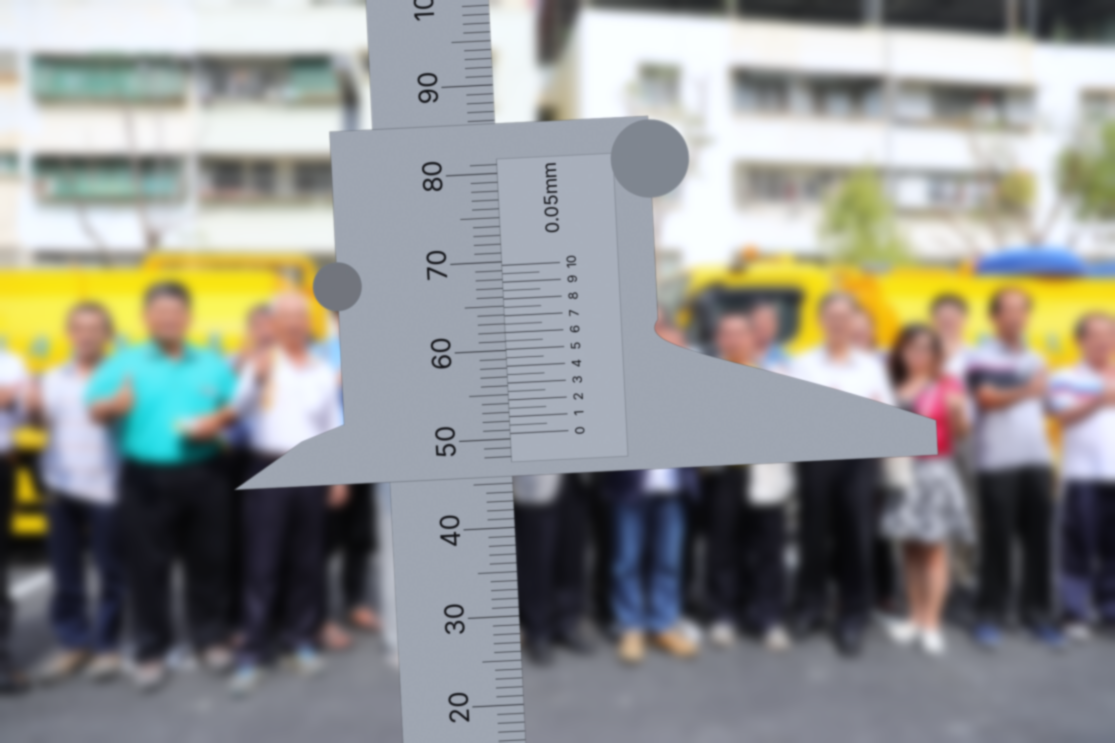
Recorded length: **50.6** mm
